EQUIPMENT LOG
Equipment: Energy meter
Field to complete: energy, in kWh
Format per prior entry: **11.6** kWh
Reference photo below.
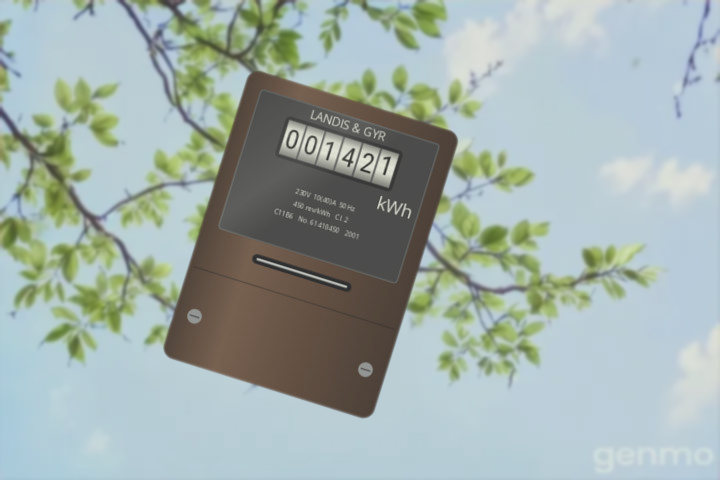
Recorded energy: **1421** kWh
